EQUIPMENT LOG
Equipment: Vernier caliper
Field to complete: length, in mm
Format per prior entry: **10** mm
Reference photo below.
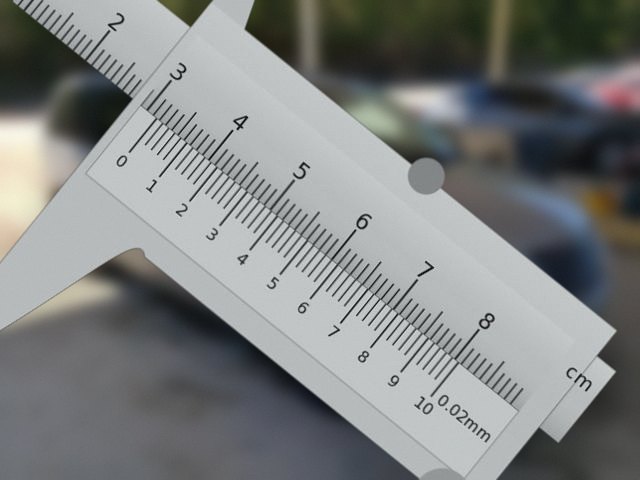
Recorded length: **31.6** mm
